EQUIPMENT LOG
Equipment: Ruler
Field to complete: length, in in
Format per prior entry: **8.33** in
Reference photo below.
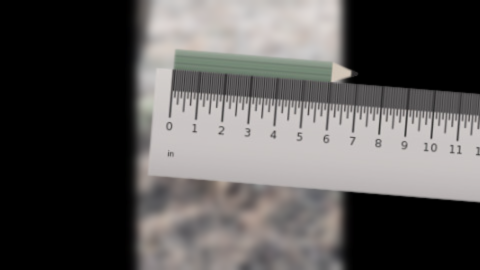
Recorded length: **7** in
